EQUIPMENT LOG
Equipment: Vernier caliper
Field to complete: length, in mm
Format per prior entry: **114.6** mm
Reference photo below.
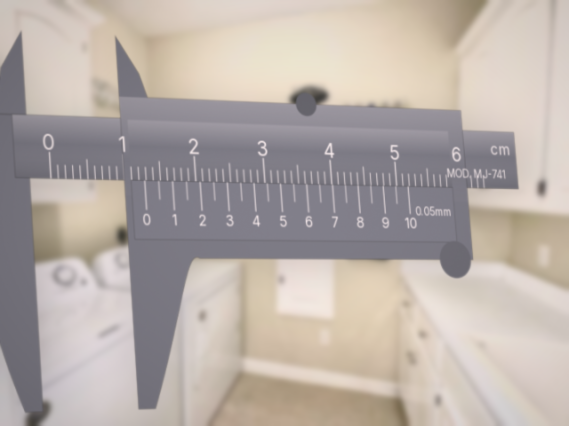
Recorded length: **12.8** mm
